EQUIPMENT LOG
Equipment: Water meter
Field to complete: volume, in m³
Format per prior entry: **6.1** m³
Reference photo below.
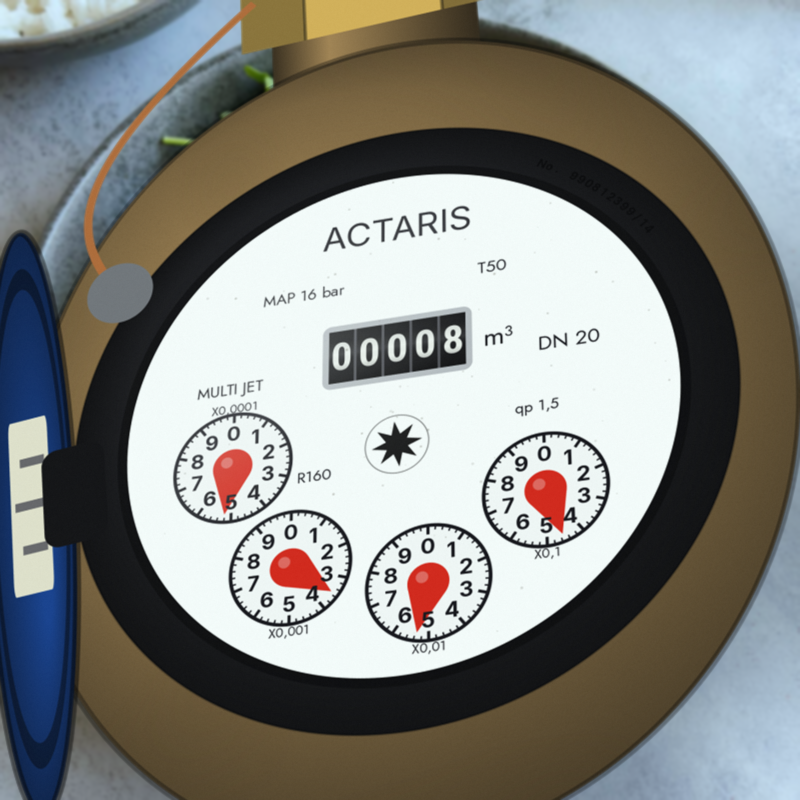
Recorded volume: **8.4535** m³
